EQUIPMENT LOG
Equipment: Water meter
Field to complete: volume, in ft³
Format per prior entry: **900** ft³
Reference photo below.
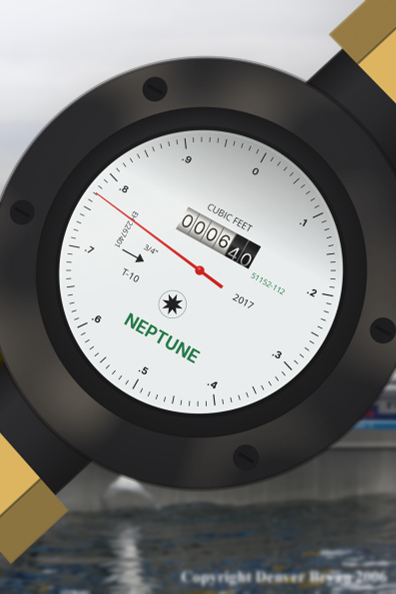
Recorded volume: **639.77** ft³
